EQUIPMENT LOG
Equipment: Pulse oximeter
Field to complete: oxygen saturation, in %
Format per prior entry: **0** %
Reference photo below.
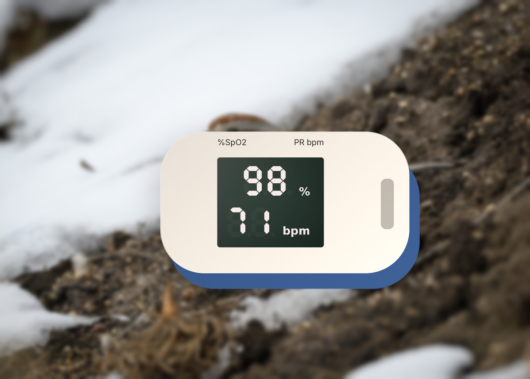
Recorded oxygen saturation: **98** %
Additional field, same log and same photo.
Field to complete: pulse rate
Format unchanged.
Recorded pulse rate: **71** bpm
